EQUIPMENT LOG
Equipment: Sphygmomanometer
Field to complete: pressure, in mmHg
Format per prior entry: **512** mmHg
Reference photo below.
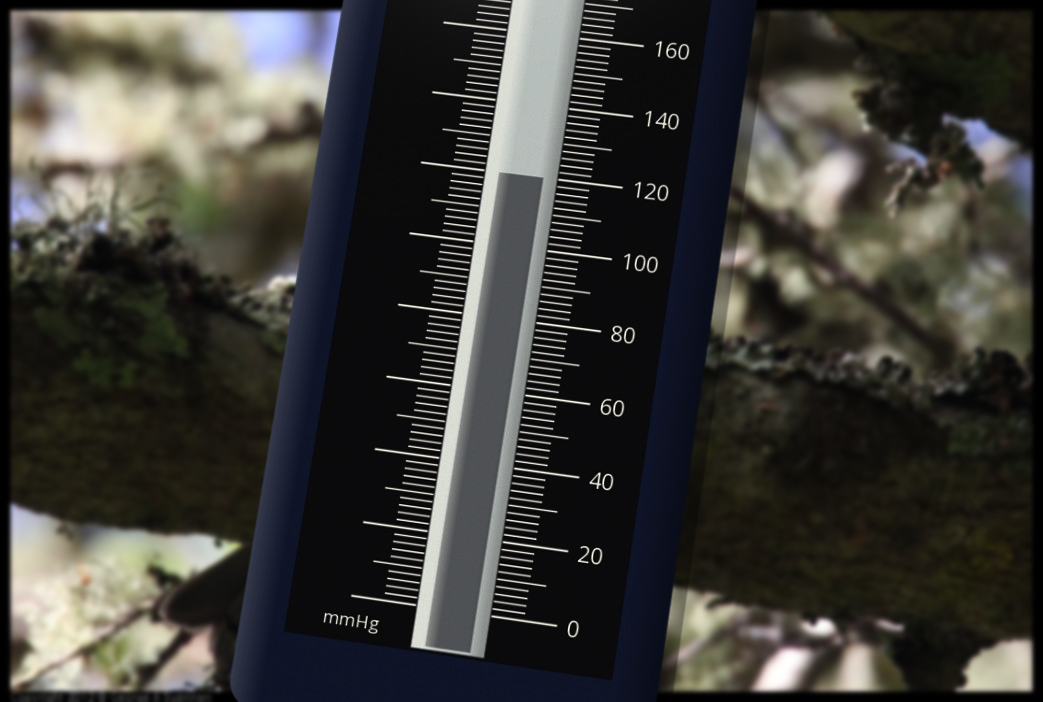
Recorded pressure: **120** mmHg
